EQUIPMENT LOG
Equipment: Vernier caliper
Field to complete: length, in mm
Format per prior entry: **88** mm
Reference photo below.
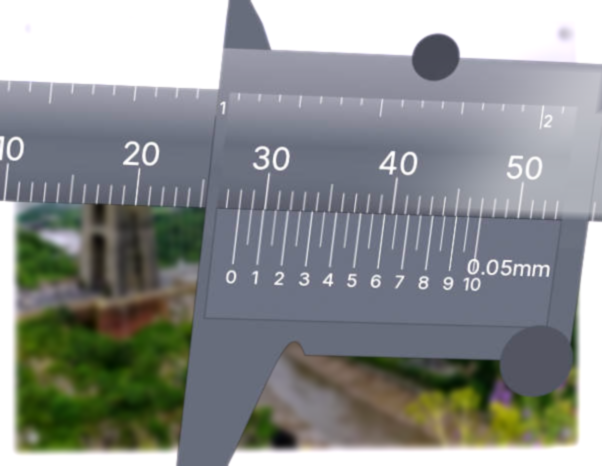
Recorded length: **28.0** mm
